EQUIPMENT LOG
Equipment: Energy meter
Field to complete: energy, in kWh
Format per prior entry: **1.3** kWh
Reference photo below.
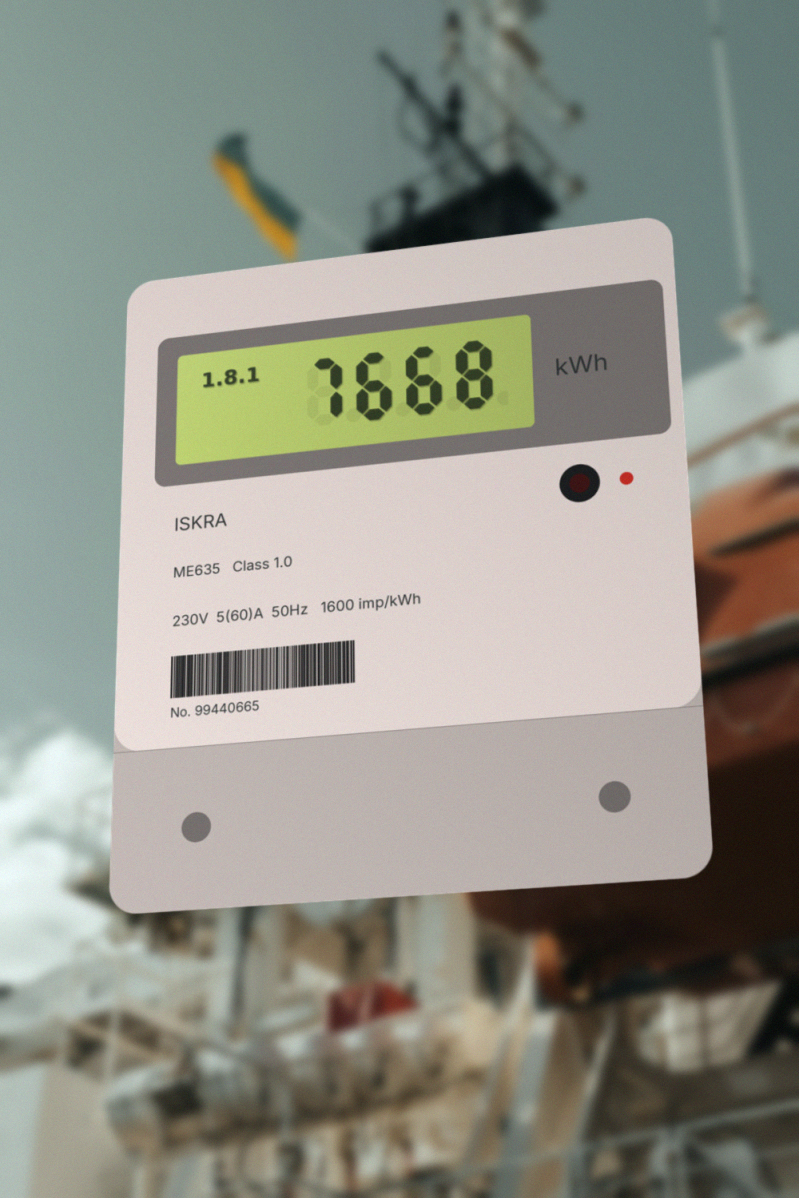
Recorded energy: **7668** kWh
